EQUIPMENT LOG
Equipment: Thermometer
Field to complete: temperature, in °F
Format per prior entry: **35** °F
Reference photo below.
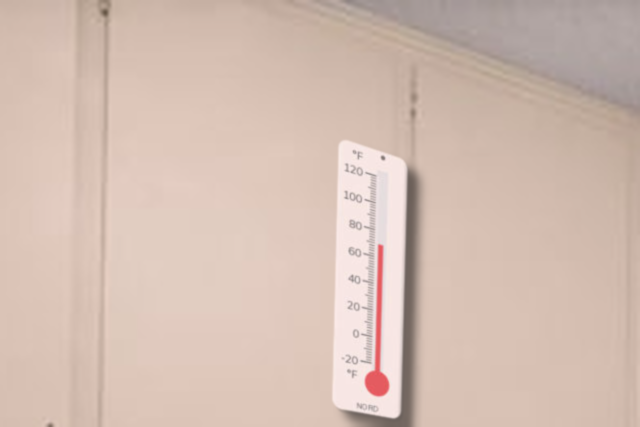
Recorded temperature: **70** °F
